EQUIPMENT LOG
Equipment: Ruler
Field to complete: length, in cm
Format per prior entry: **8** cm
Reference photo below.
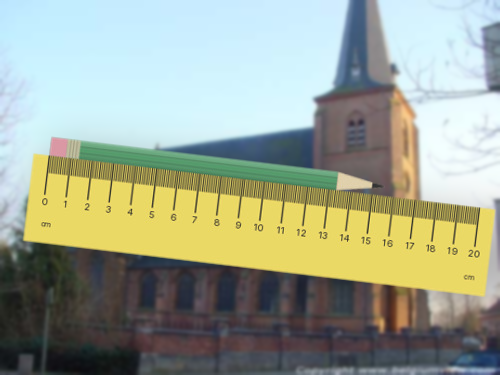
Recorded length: **15.5** cm
